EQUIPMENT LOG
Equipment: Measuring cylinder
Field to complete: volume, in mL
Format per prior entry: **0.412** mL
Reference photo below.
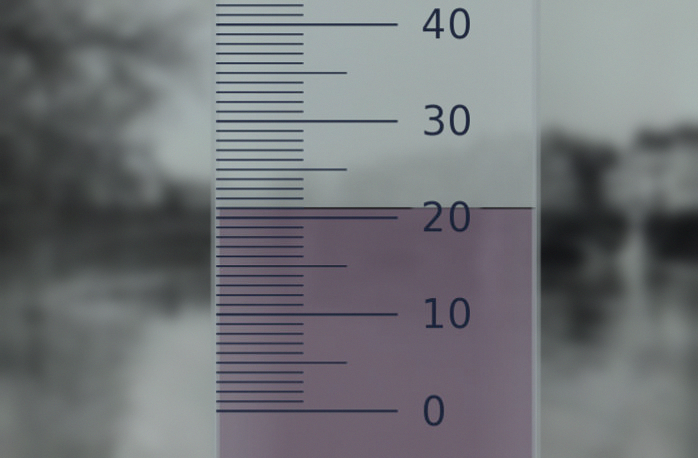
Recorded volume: **21** mL
